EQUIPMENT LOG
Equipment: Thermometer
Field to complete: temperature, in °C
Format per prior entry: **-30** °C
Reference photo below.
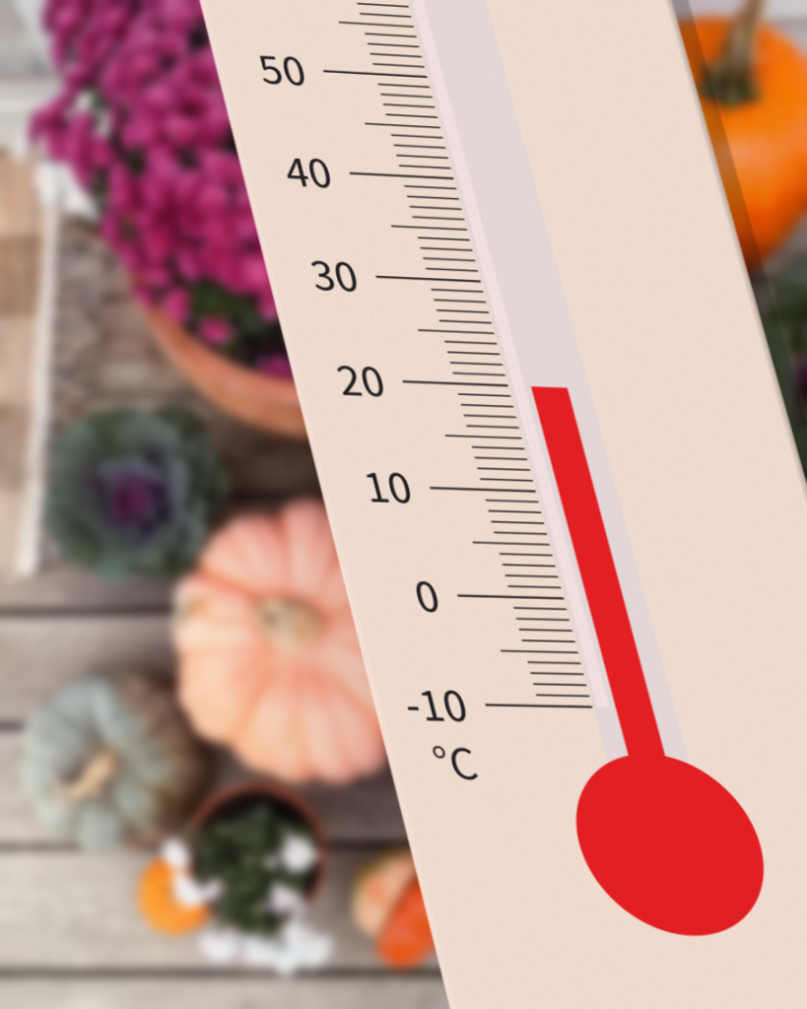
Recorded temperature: **20** °C
